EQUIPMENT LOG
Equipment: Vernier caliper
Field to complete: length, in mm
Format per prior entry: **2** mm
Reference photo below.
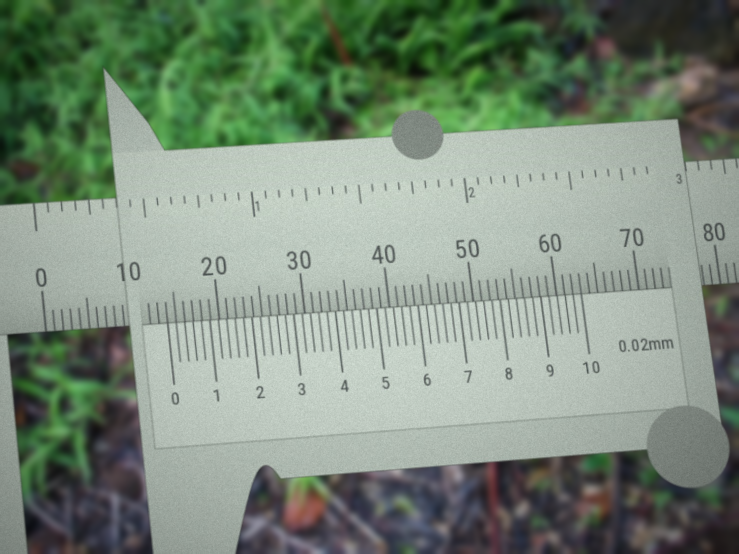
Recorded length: **14.0** mm
